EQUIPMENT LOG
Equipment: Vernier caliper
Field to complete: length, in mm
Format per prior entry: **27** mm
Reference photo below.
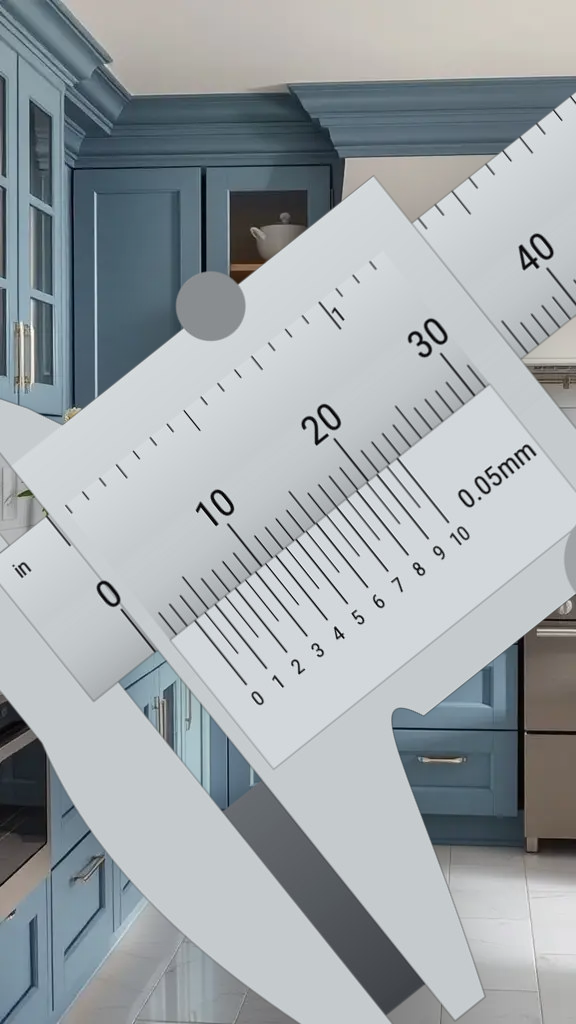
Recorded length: **3.7** mm
